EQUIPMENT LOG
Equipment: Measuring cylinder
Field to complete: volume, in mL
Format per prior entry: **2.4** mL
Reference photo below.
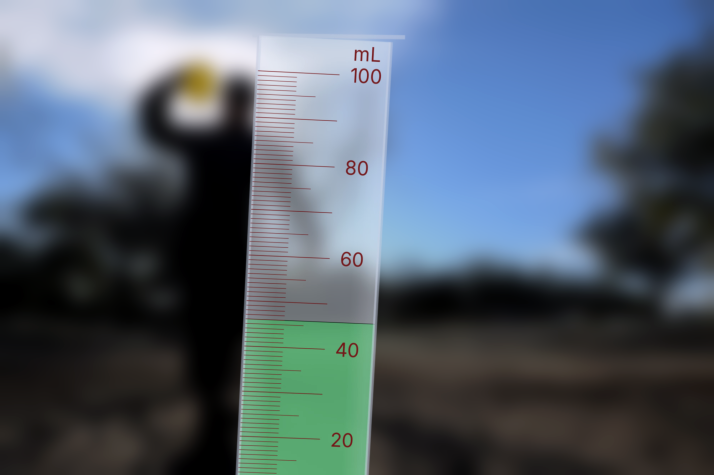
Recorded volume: **46** mL
